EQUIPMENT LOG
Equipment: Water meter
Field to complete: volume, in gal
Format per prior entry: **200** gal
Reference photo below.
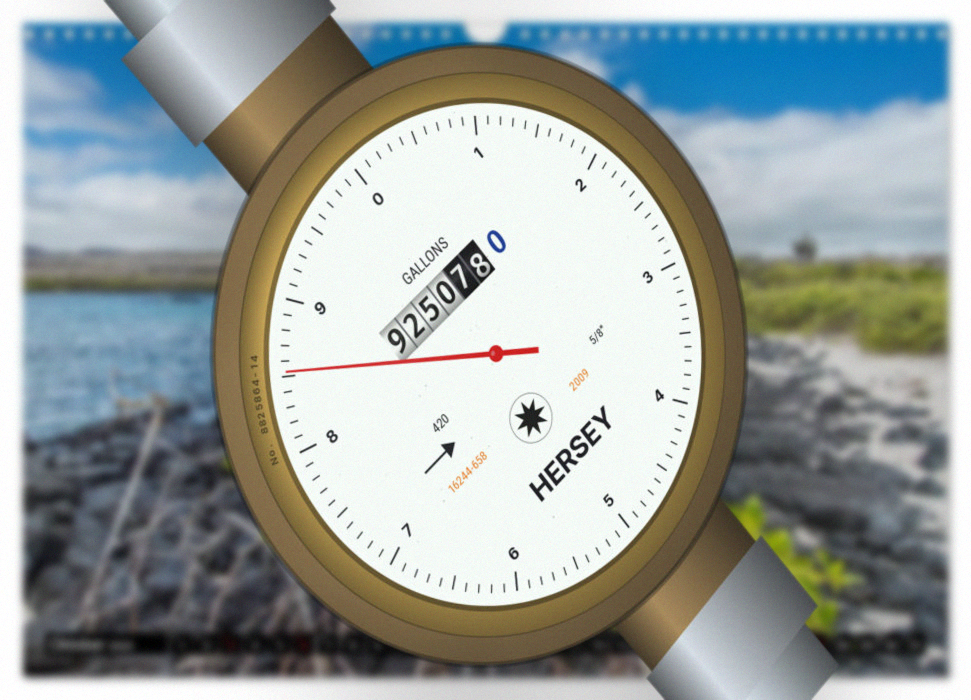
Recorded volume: **9250778.5** gal
